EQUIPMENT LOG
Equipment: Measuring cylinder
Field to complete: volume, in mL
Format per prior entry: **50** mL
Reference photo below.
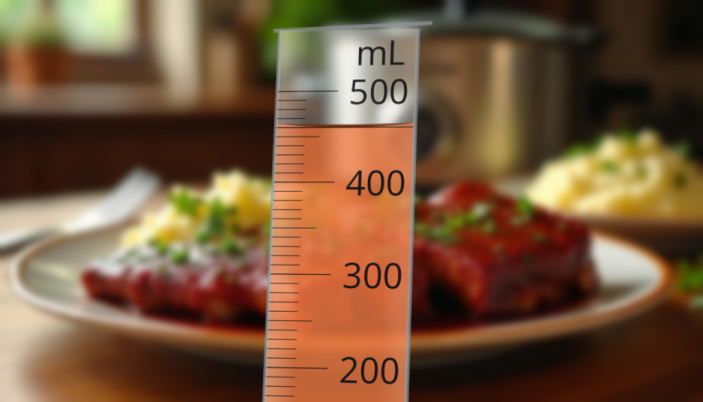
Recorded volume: **460** mL
